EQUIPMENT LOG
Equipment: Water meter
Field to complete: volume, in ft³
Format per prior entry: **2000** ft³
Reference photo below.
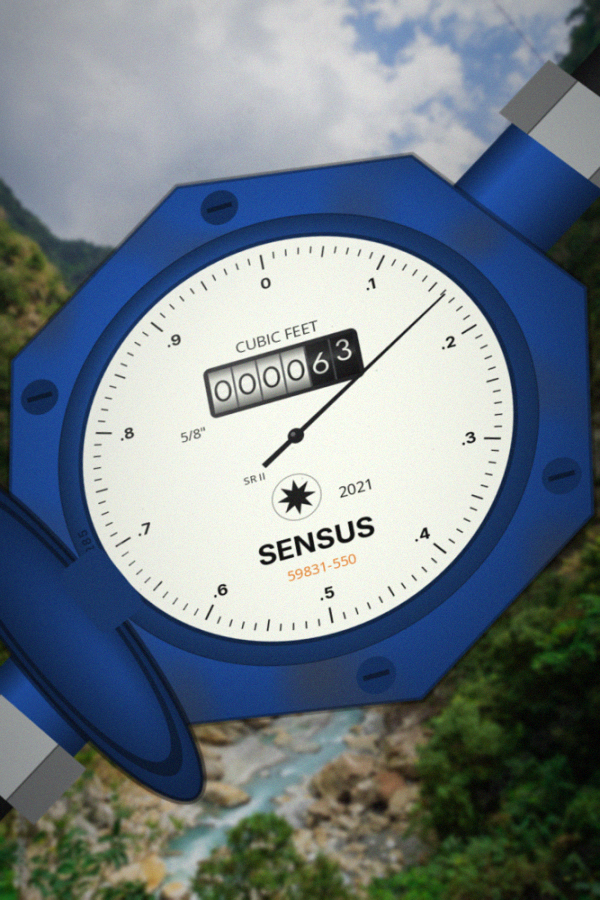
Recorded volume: **63.16** ft³
